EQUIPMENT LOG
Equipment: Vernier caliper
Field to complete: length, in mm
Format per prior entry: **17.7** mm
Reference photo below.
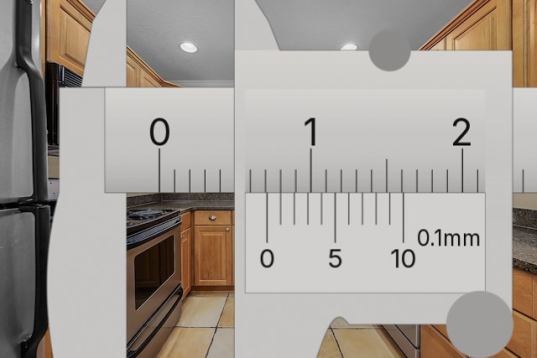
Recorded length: **7.1** mm
